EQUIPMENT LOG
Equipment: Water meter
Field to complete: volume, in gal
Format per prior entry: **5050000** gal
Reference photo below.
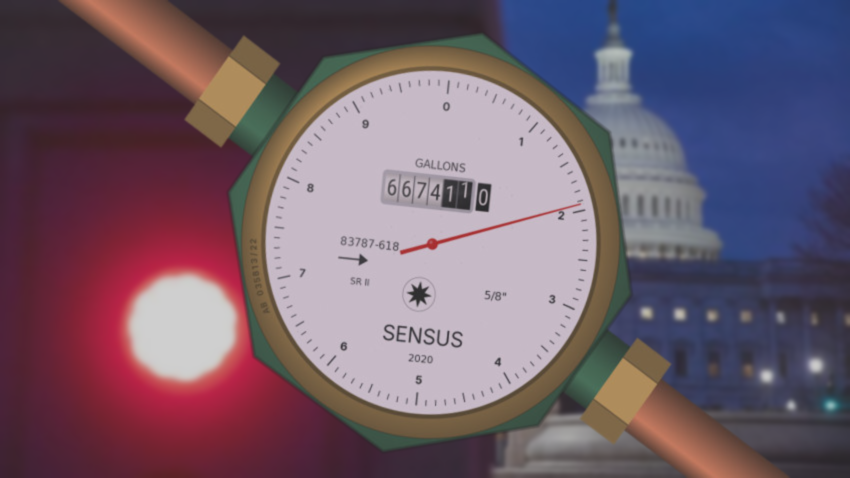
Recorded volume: **6674111.9** gal
